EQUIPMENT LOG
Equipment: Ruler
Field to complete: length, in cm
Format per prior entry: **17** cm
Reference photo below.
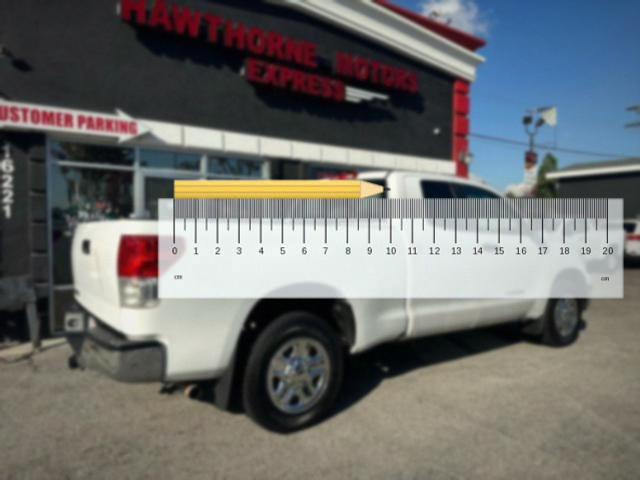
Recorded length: **10** cm
